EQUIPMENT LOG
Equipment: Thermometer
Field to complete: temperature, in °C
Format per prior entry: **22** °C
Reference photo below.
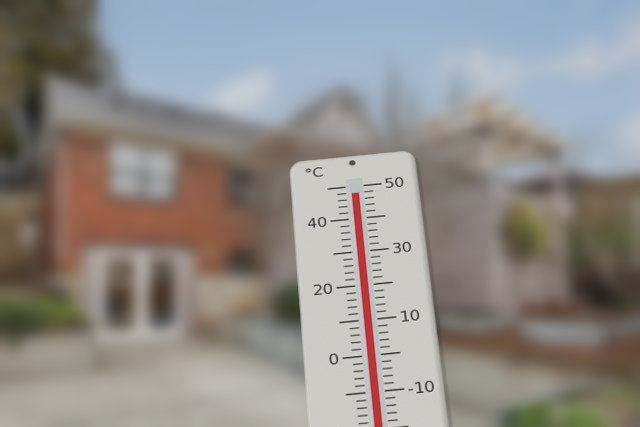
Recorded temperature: **48** °C
